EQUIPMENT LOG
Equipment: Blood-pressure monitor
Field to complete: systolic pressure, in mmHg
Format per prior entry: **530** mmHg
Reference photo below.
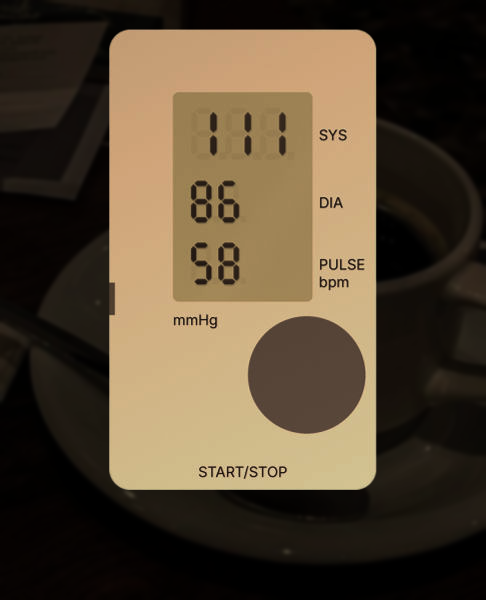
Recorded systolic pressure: **111** mmHg
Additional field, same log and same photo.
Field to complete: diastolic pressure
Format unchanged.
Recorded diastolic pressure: **86** mmHg
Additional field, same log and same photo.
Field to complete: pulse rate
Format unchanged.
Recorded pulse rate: **58** bpm
